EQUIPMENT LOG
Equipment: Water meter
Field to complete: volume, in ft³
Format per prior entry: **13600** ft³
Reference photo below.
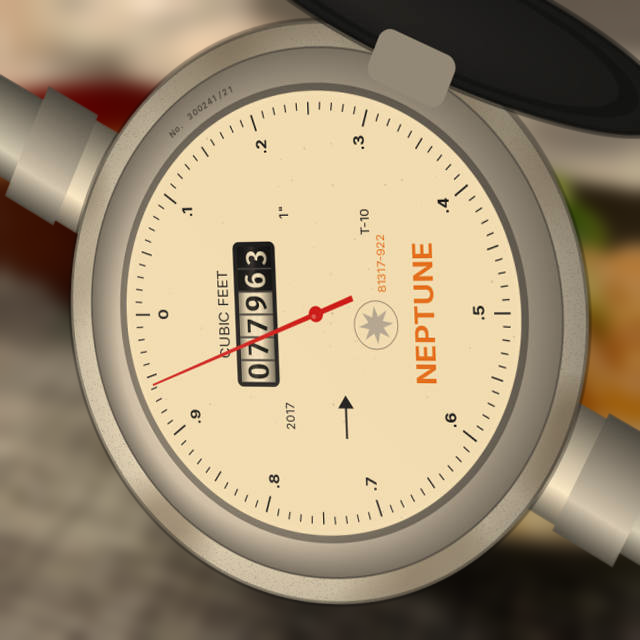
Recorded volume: **77962.94** ft³
